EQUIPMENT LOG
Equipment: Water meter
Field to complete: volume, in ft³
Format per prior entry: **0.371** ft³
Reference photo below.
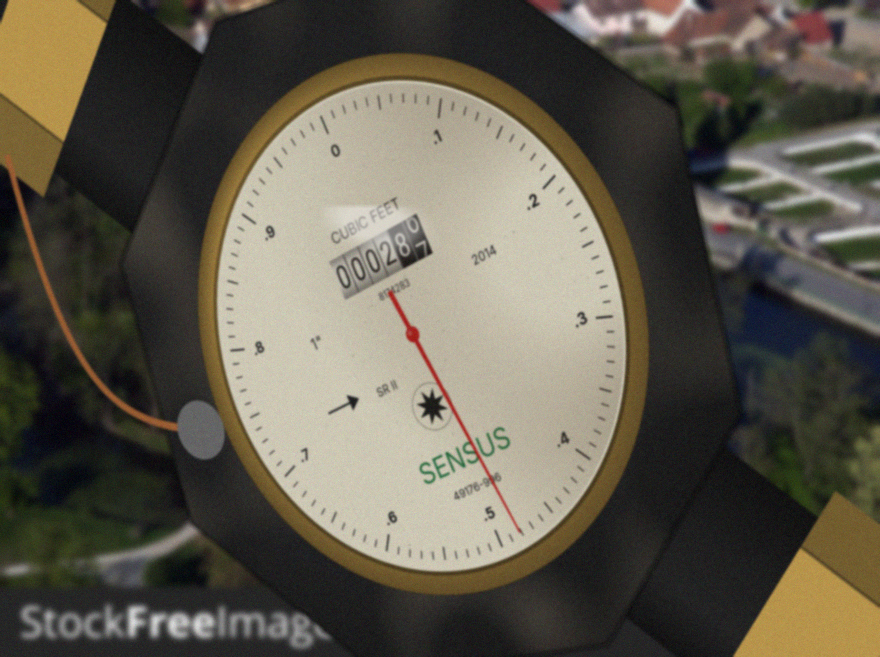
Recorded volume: **286.48** ft³
